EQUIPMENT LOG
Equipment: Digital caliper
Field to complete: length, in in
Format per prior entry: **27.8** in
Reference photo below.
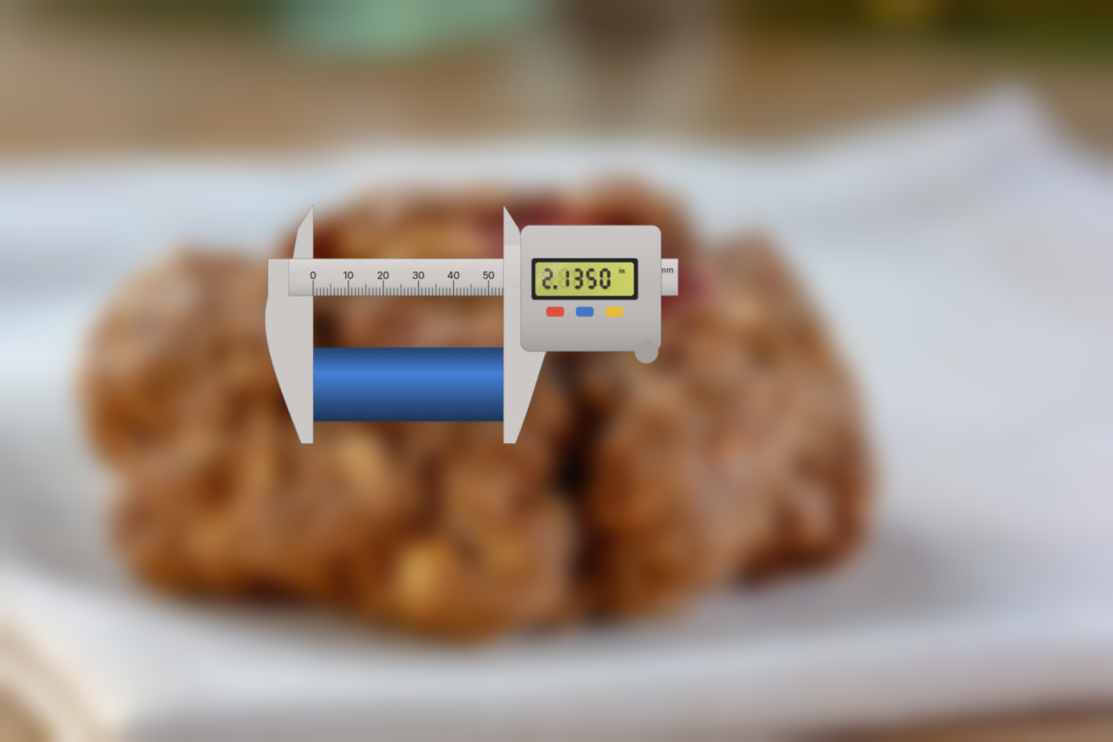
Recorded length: **2.1350** in
